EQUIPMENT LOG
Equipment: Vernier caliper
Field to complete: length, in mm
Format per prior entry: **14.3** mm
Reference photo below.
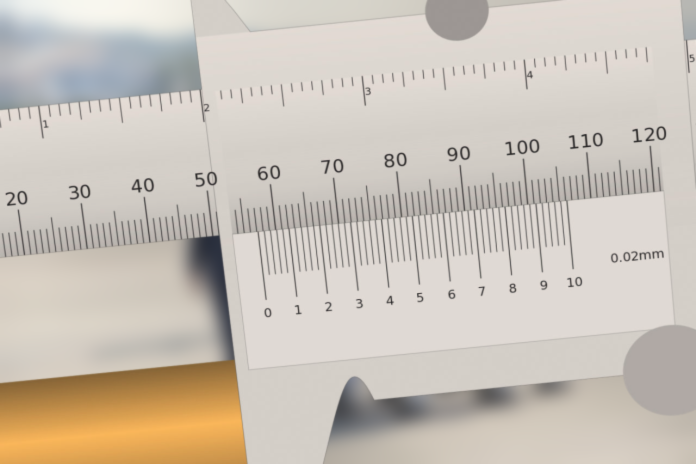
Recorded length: **57.2** mm
